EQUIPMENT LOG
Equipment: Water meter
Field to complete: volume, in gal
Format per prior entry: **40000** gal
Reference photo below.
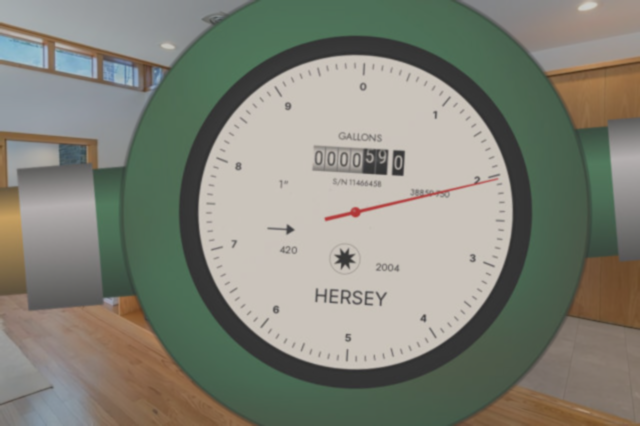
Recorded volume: **592.0** gal
